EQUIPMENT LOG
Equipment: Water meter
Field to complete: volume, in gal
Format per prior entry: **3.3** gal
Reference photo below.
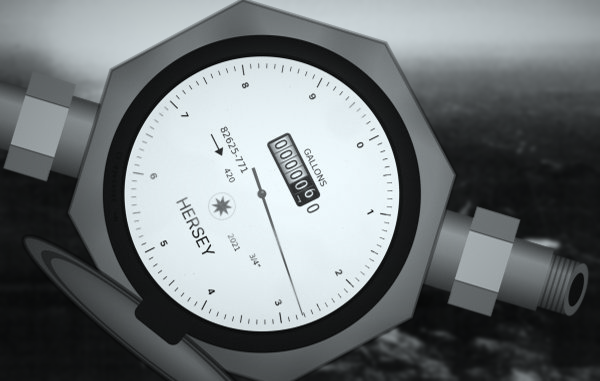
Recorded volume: **62.7** gal
